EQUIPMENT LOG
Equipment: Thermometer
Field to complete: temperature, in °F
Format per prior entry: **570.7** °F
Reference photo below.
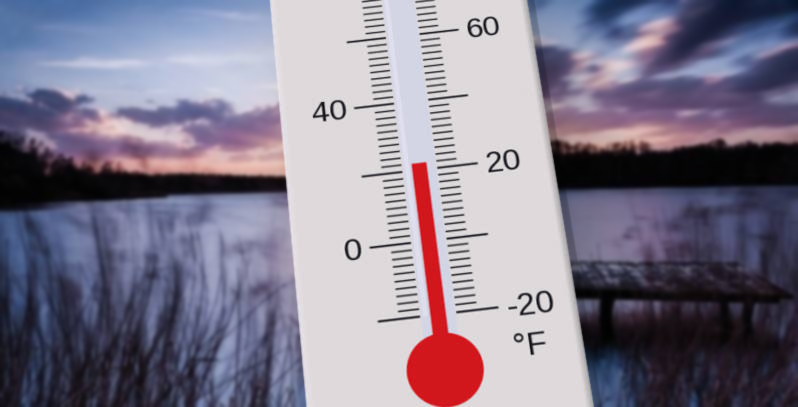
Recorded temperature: **22** °F
